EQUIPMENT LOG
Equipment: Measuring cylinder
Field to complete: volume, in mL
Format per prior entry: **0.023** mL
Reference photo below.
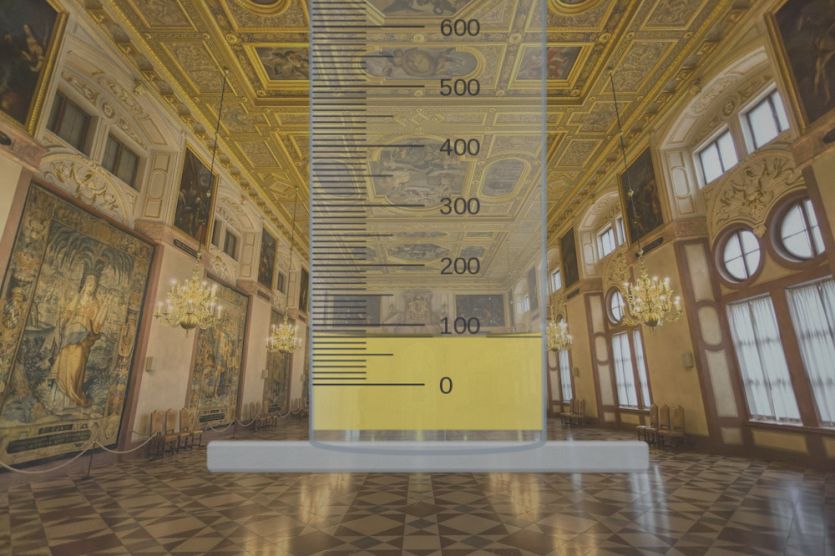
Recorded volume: **80** mL
